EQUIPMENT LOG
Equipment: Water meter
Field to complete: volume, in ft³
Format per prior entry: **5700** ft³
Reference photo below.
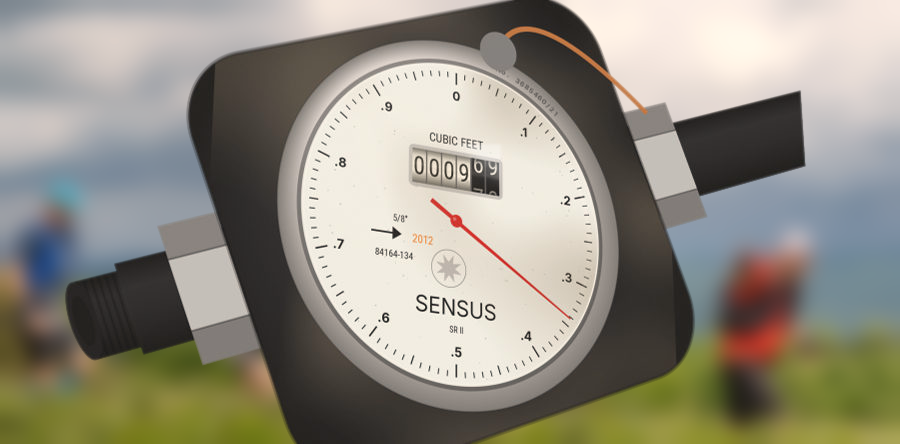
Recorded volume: **969.34** ft³
